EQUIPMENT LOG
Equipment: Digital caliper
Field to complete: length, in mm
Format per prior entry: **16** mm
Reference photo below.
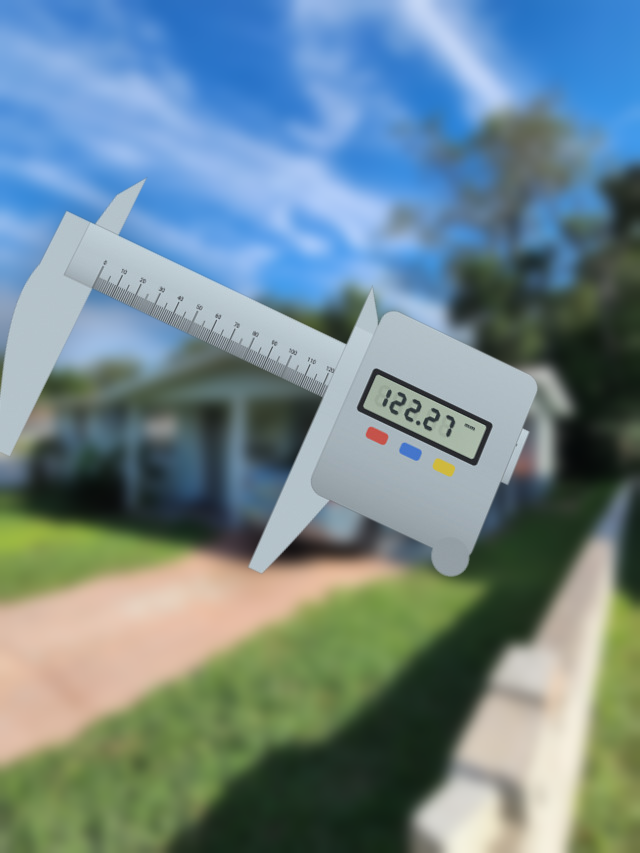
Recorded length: **122.27** mm
